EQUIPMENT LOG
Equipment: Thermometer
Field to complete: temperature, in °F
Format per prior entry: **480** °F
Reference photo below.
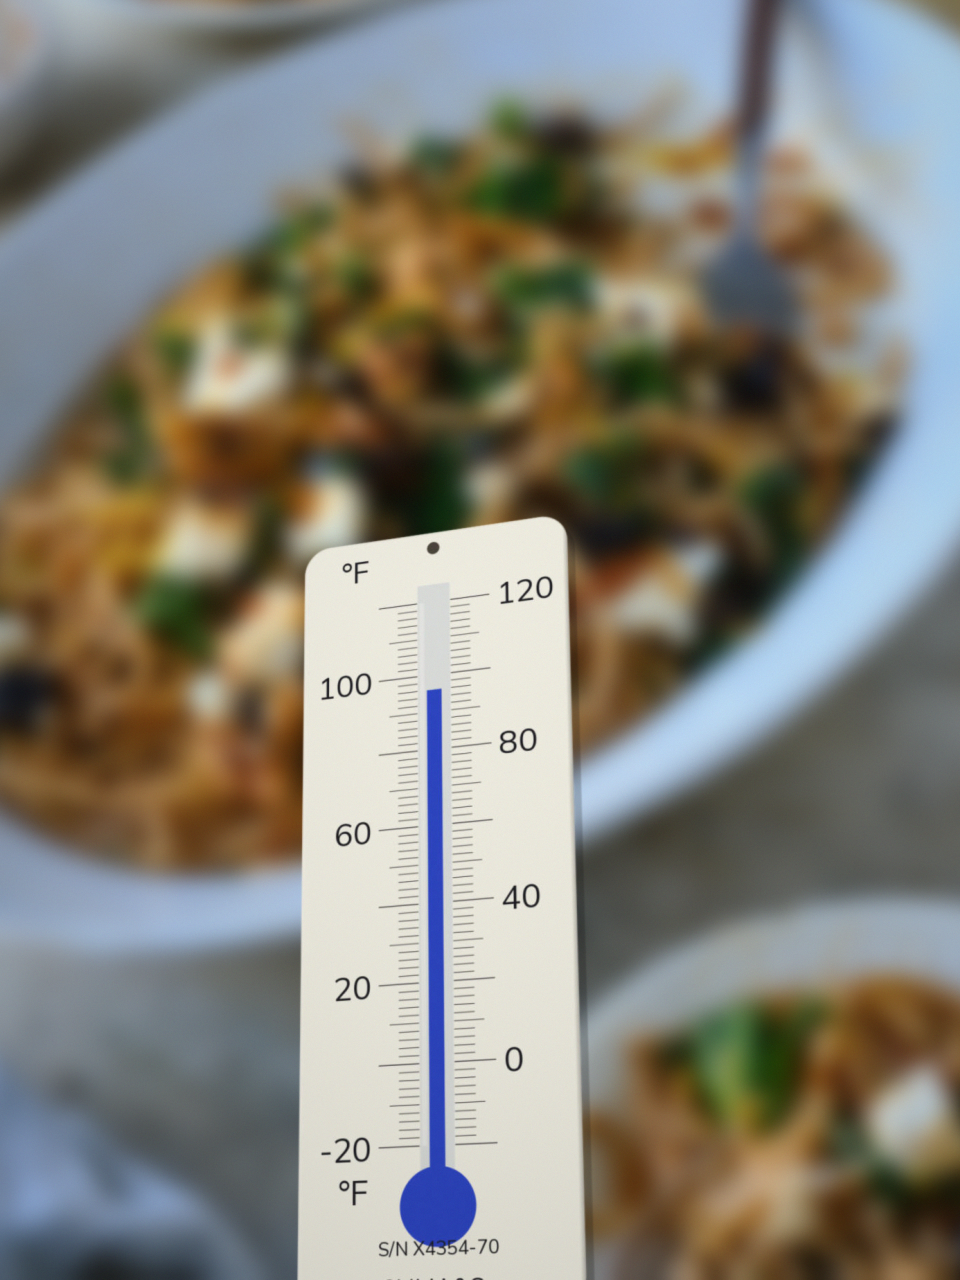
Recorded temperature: **96** °F
